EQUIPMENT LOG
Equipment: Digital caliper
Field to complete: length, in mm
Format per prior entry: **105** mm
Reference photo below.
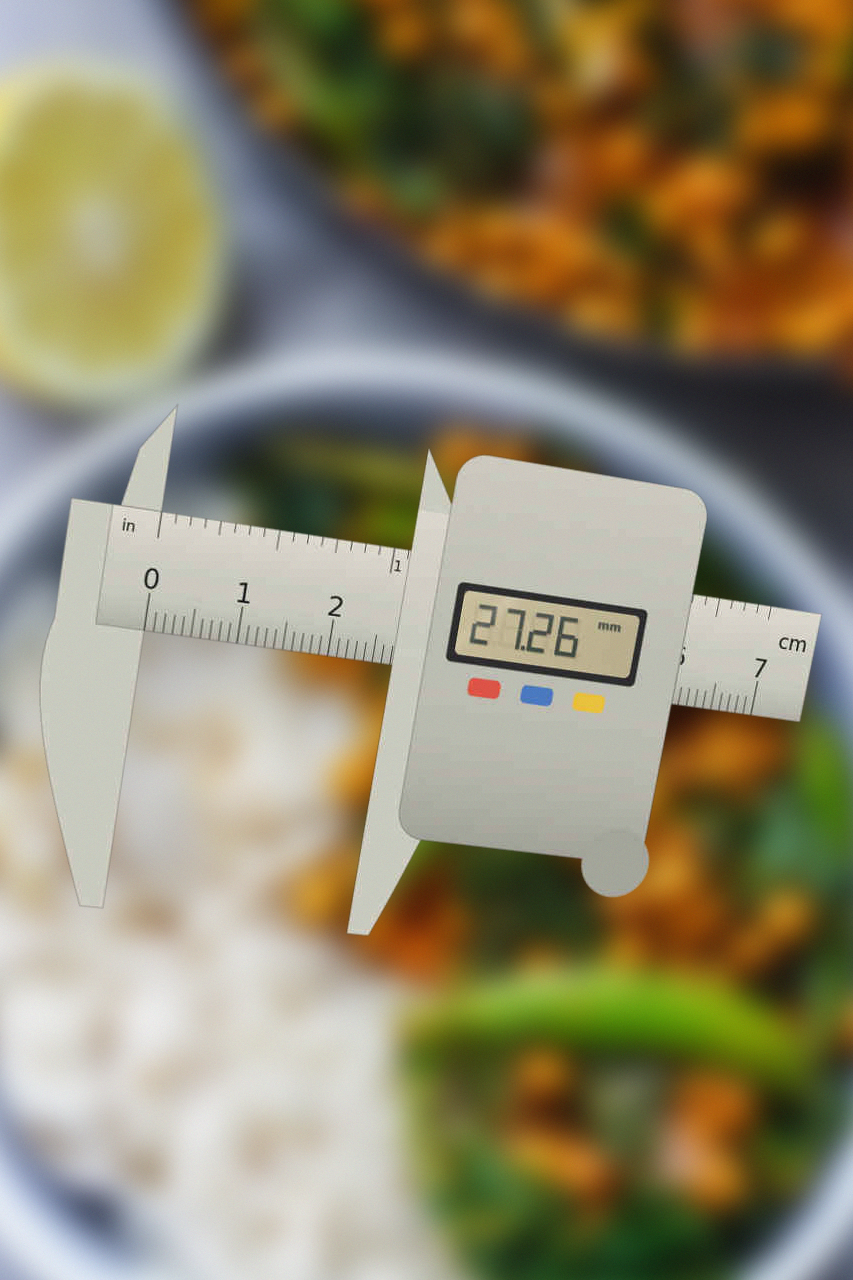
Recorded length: **27.26** mm
